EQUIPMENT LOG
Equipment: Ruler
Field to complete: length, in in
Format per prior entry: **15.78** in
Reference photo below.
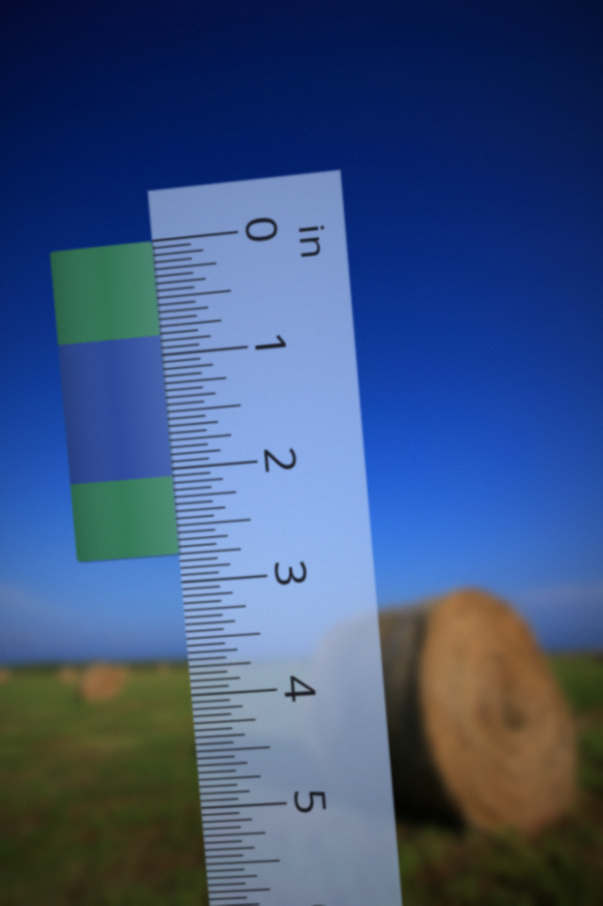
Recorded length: **2.75** in
